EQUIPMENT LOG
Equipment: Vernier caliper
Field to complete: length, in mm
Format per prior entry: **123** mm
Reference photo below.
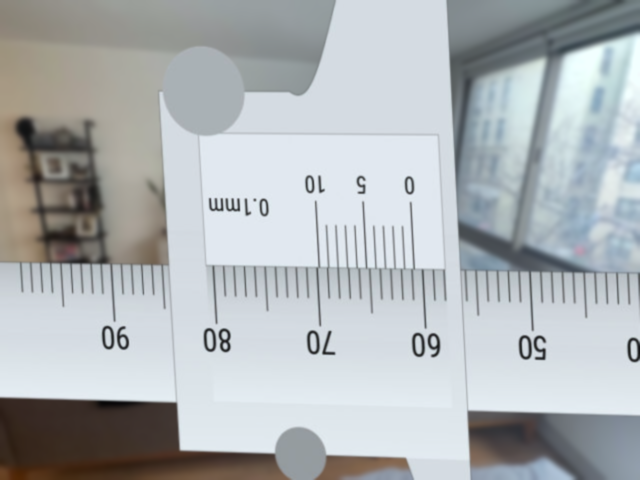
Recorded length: **60.8** mm
